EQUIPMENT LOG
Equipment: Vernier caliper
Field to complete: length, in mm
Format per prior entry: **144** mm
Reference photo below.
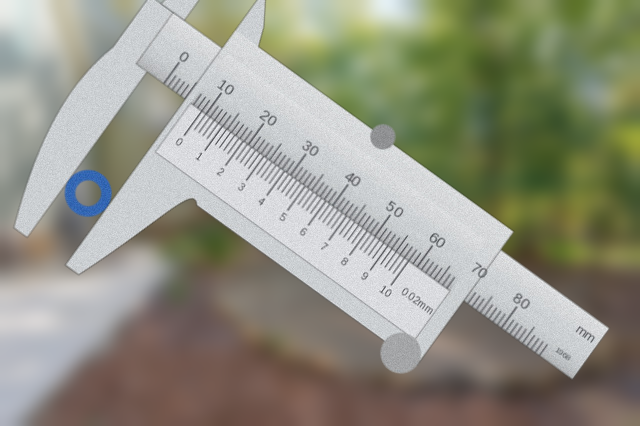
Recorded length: **9.0** mm
